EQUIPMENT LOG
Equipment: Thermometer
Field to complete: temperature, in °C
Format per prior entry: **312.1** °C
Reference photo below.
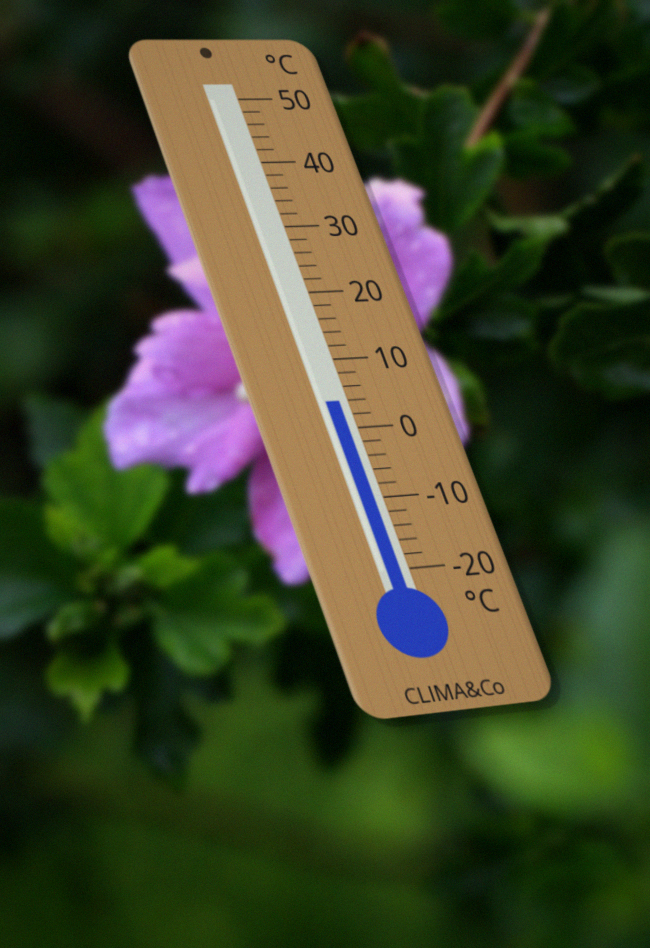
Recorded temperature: **4** °C
